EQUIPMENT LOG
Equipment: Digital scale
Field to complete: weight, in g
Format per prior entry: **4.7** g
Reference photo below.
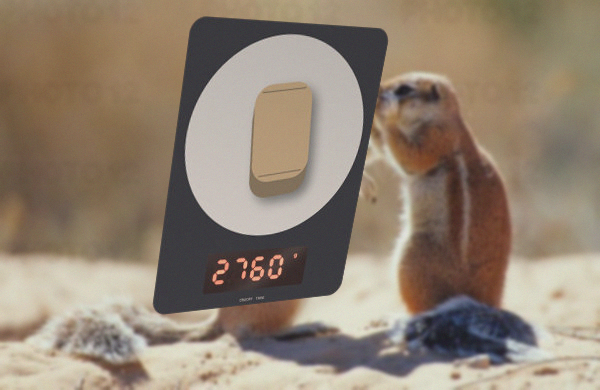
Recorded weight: **2760** g
